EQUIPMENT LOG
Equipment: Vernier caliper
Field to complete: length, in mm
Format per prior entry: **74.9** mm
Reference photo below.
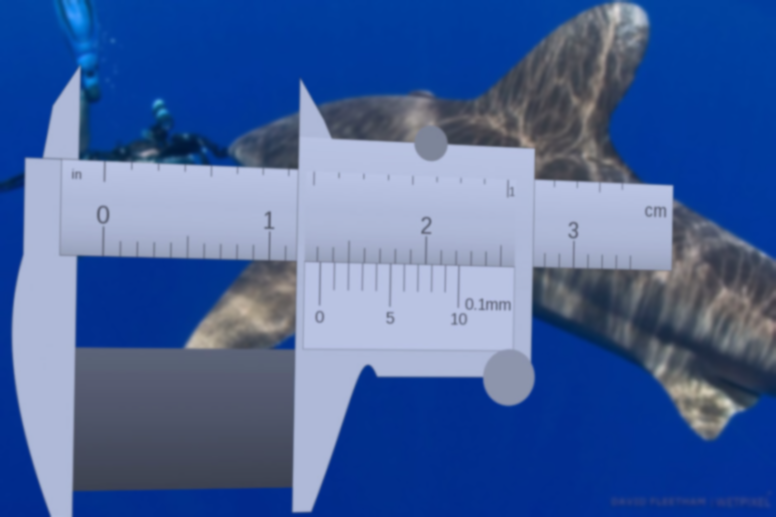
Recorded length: **13.2** mm
